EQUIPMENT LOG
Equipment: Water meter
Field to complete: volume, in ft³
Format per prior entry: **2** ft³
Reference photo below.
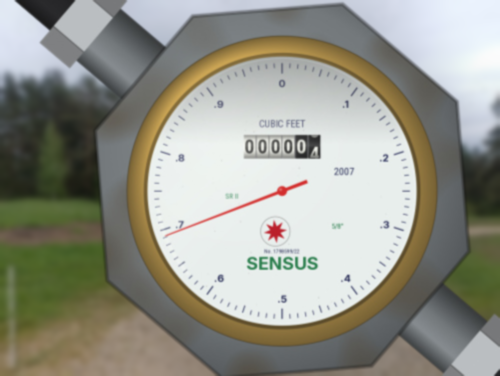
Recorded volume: **3.69** ft³
